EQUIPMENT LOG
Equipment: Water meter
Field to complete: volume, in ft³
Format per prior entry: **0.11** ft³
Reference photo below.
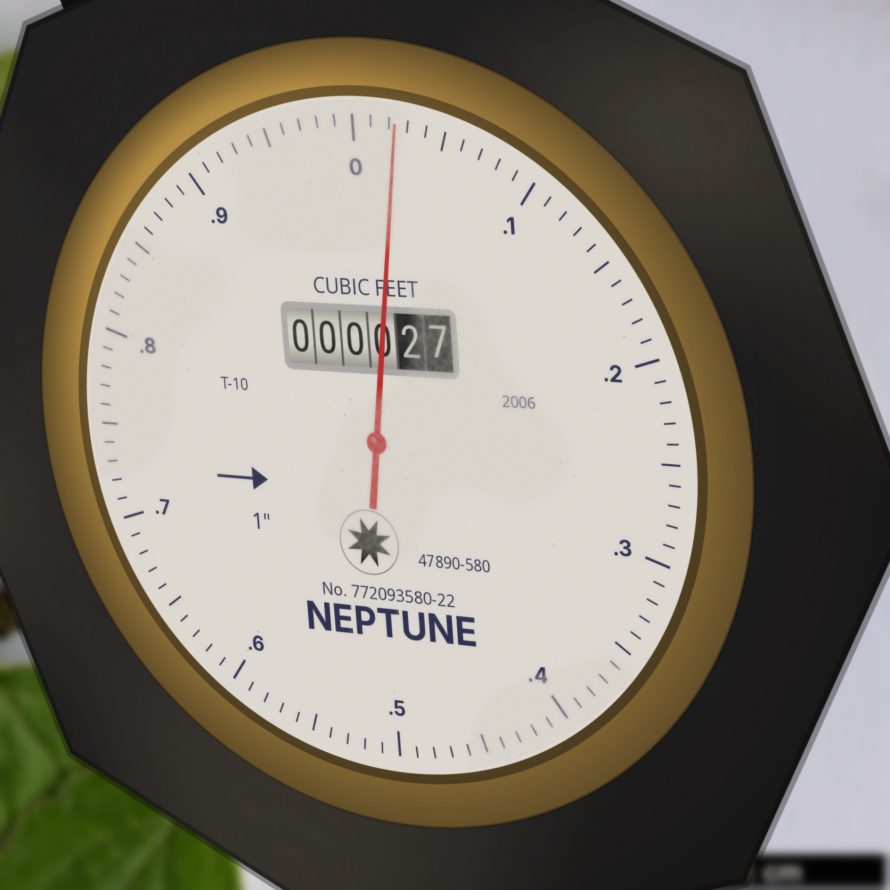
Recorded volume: **27.02** ft³
